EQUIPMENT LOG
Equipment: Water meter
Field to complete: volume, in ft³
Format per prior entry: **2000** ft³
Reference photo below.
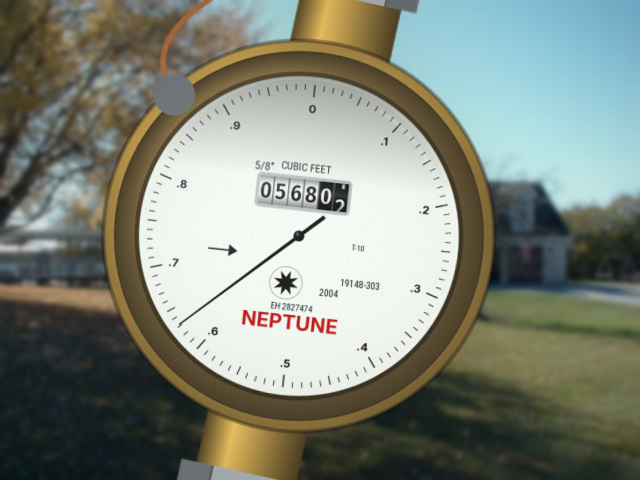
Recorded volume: **56801.63** ft³
